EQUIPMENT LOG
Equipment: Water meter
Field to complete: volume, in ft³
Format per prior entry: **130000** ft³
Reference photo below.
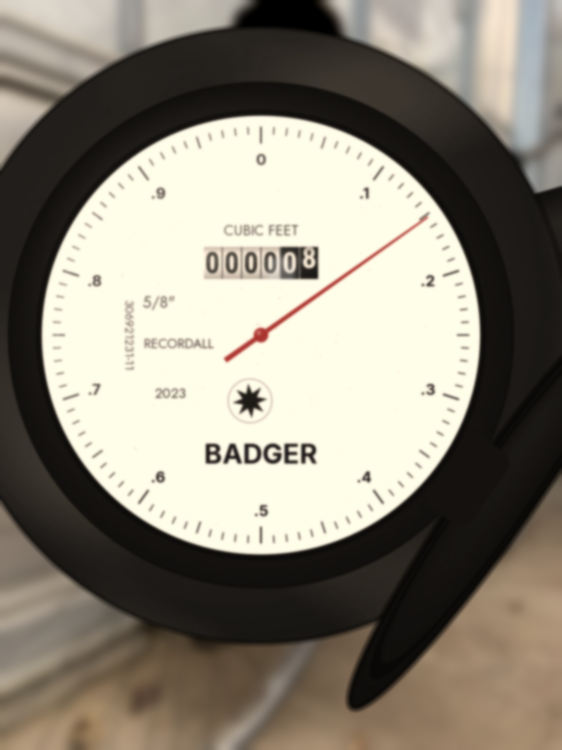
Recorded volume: **8.15** ft³
